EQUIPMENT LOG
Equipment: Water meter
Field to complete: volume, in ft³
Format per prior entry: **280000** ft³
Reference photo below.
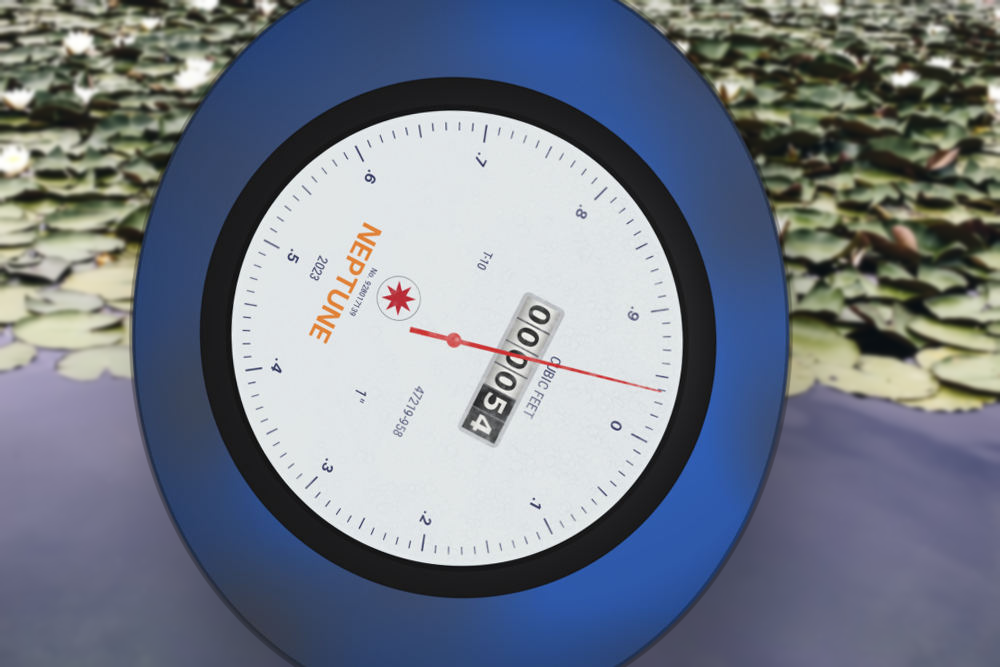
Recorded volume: **53.96** ft³
